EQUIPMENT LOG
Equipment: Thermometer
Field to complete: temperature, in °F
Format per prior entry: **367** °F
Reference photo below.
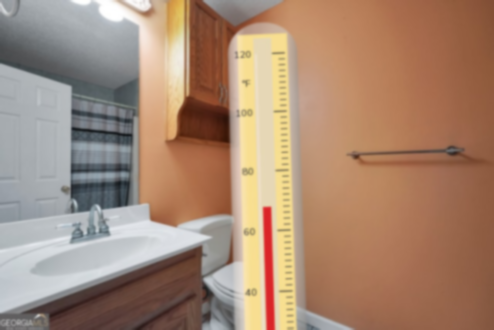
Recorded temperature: **68** °F
